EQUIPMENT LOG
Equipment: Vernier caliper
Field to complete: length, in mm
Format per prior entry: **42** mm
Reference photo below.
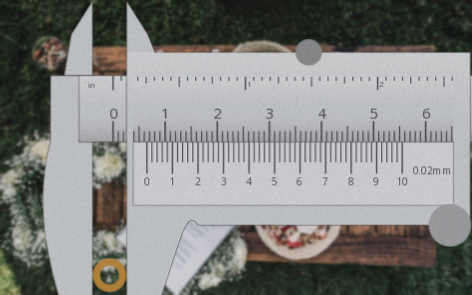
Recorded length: **6.5** mm
